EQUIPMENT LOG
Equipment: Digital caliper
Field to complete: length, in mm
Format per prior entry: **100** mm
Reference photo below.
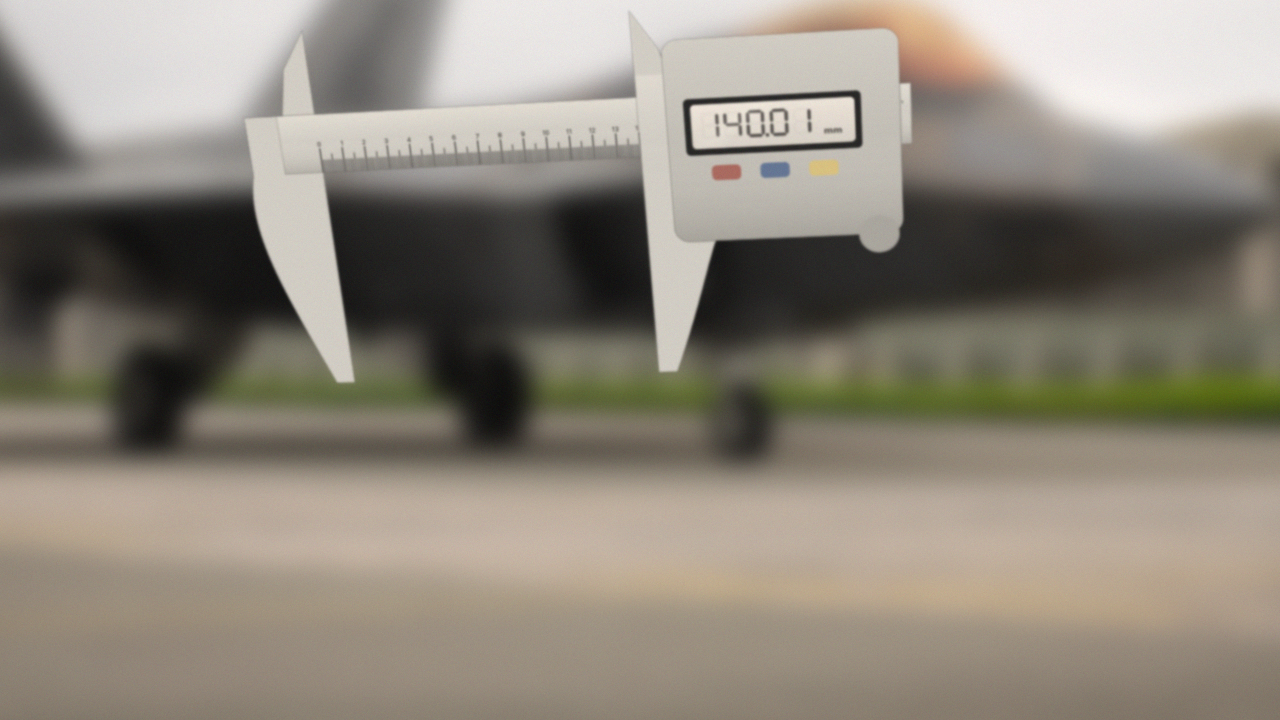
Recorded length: **140.01** mm
